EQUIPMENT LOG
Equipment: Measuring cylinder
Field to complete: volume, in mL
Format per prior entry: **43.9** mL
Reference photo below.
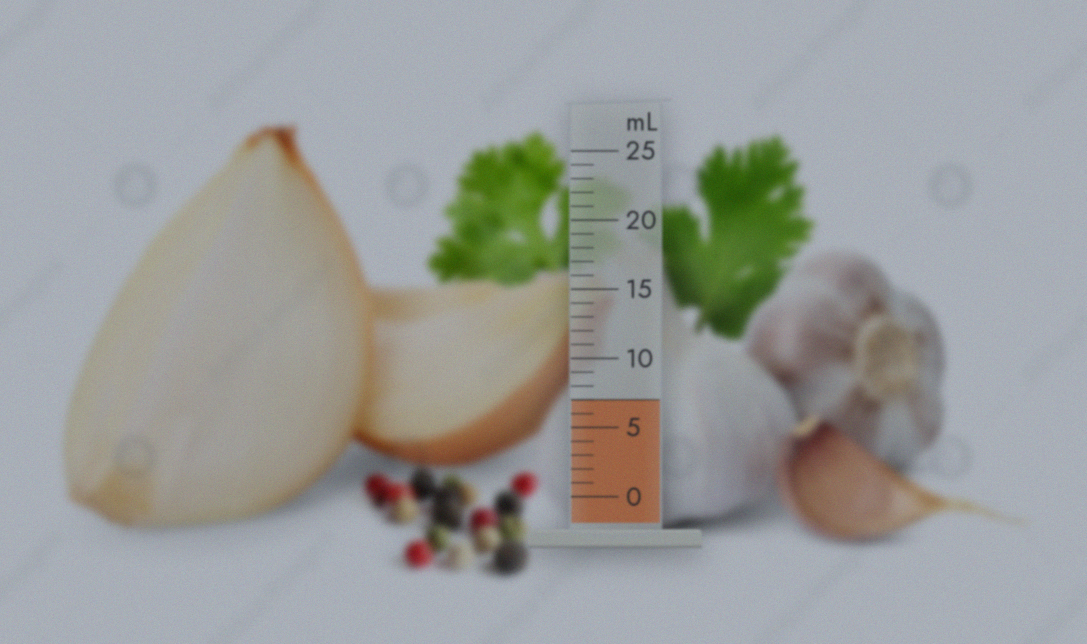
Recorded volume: **7** mL
